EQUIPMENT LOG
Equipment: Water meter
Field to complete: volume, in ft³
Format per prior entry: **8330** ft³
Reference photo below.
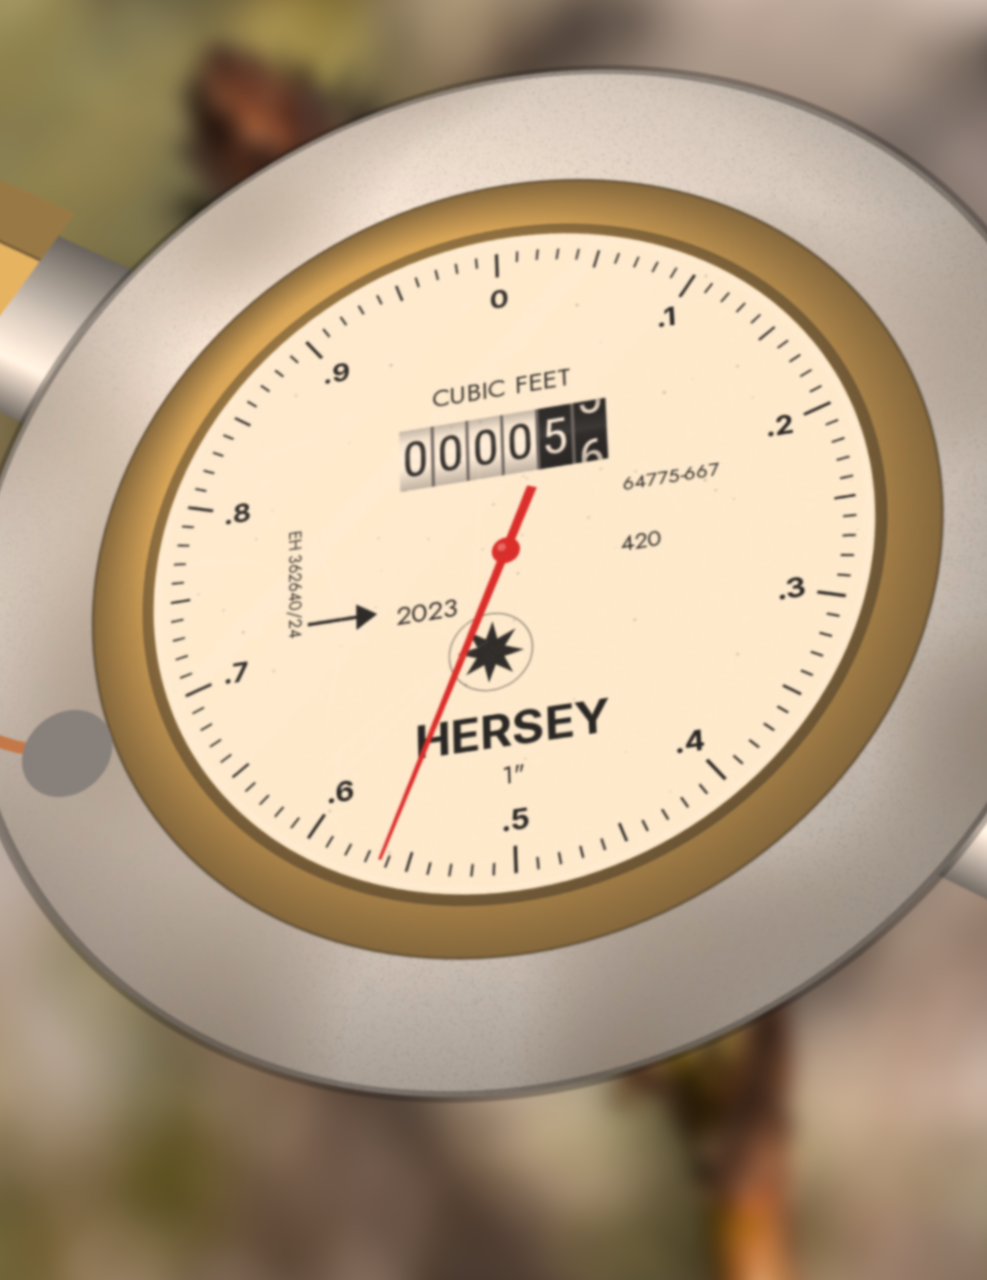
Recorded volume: **55.56** ft³
